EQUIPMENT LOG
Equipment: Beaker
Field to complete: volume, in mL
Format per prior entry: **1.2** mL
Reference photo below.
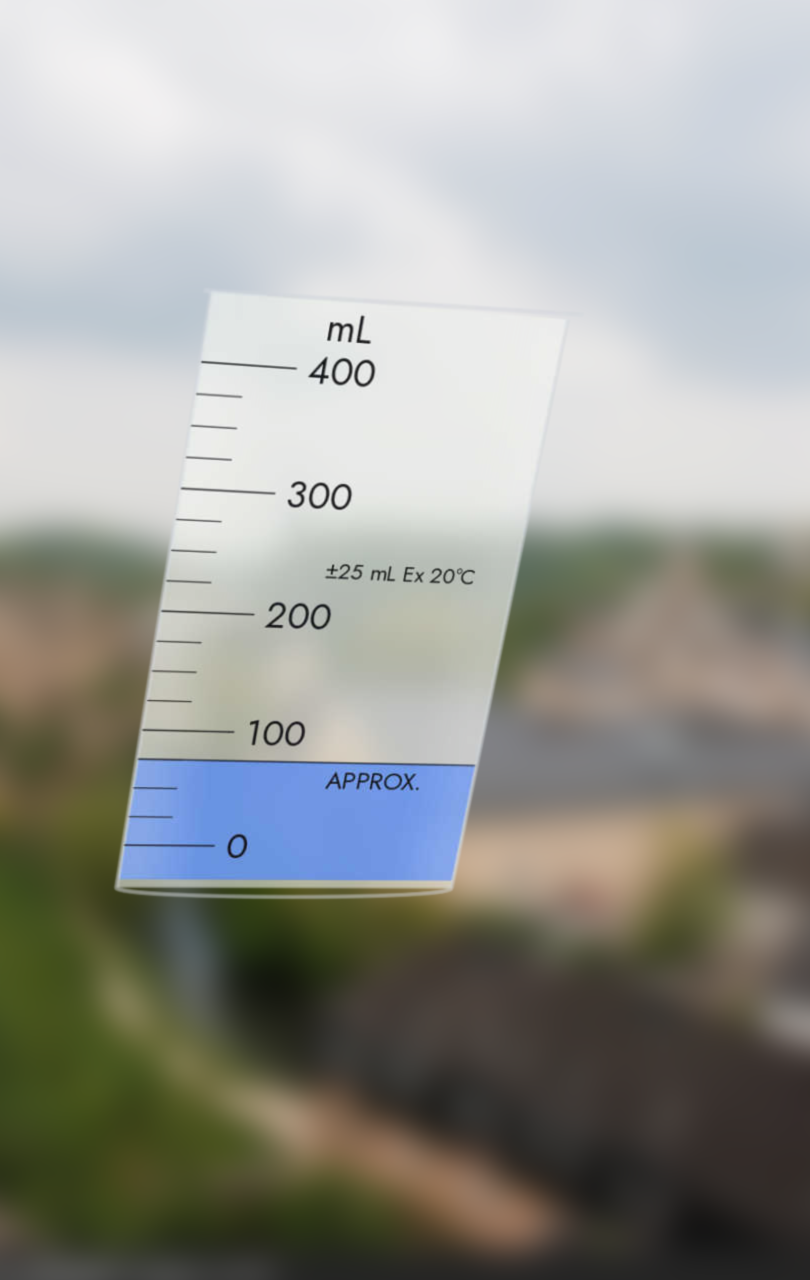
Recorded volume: **75** mL
